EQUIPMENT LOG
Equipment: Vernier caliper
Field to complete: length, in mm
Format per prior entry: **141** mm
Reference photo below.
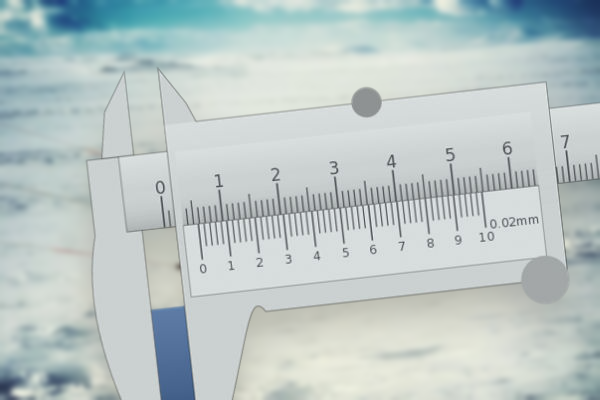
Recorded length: **5.8** mm
